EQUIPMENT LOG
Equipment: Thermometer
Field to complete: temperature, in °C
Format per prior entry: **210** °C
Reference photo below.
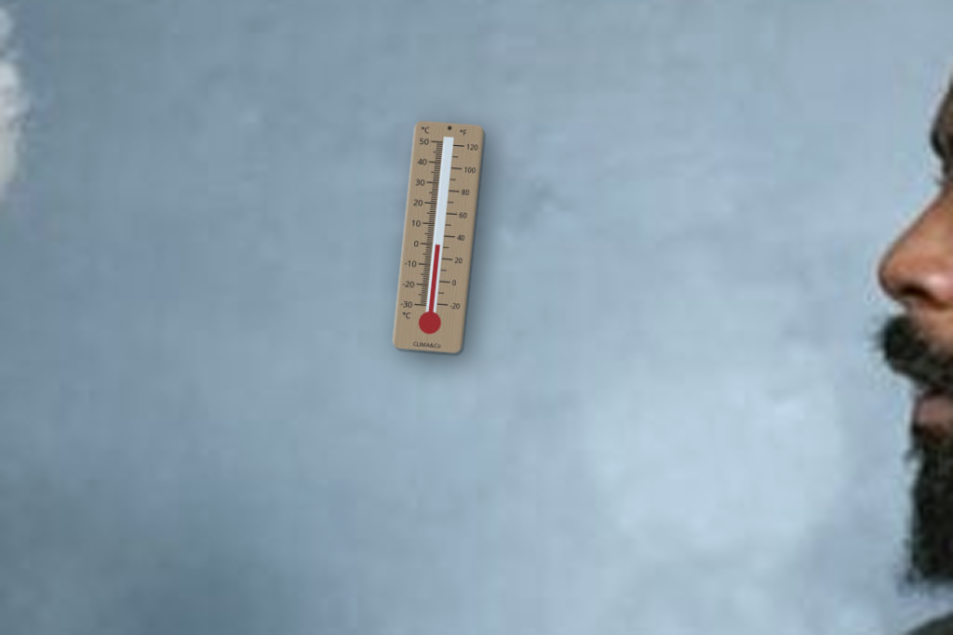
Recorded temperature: **0** °C
